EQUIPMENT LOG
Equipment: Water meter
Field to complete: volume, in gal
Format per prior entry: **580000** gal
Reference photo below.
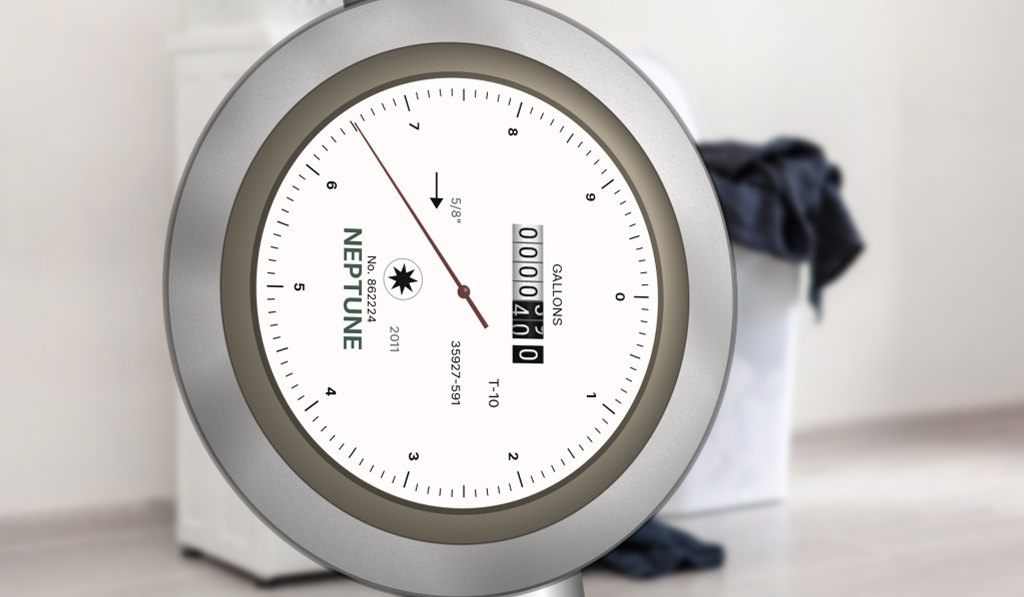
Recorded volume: **396.5** gal
